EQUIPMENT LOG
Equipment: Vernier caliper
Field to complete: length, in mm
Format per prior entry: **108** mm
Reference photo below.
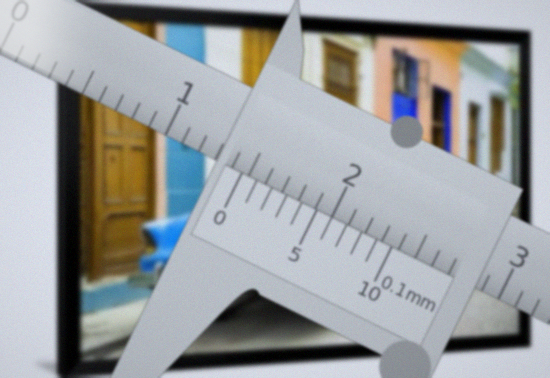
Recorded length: **14.6** mm
